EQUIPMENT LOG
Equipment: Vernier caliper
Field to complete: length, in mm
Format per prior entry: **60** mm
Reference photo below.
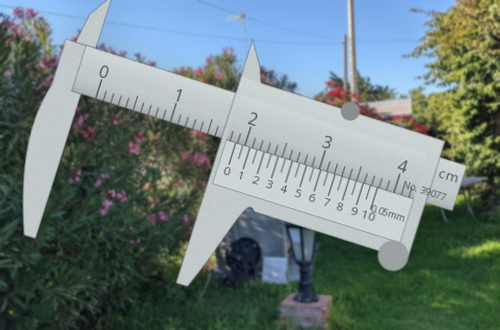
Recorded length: **18.8** mm
